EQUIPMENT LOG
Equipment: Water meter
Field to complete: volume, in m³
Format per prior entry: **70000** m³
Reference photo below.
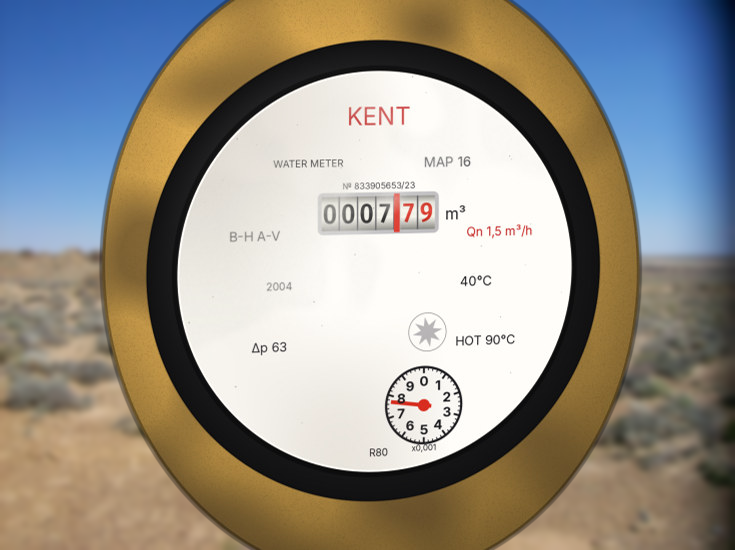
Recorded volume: **7.797** m³
